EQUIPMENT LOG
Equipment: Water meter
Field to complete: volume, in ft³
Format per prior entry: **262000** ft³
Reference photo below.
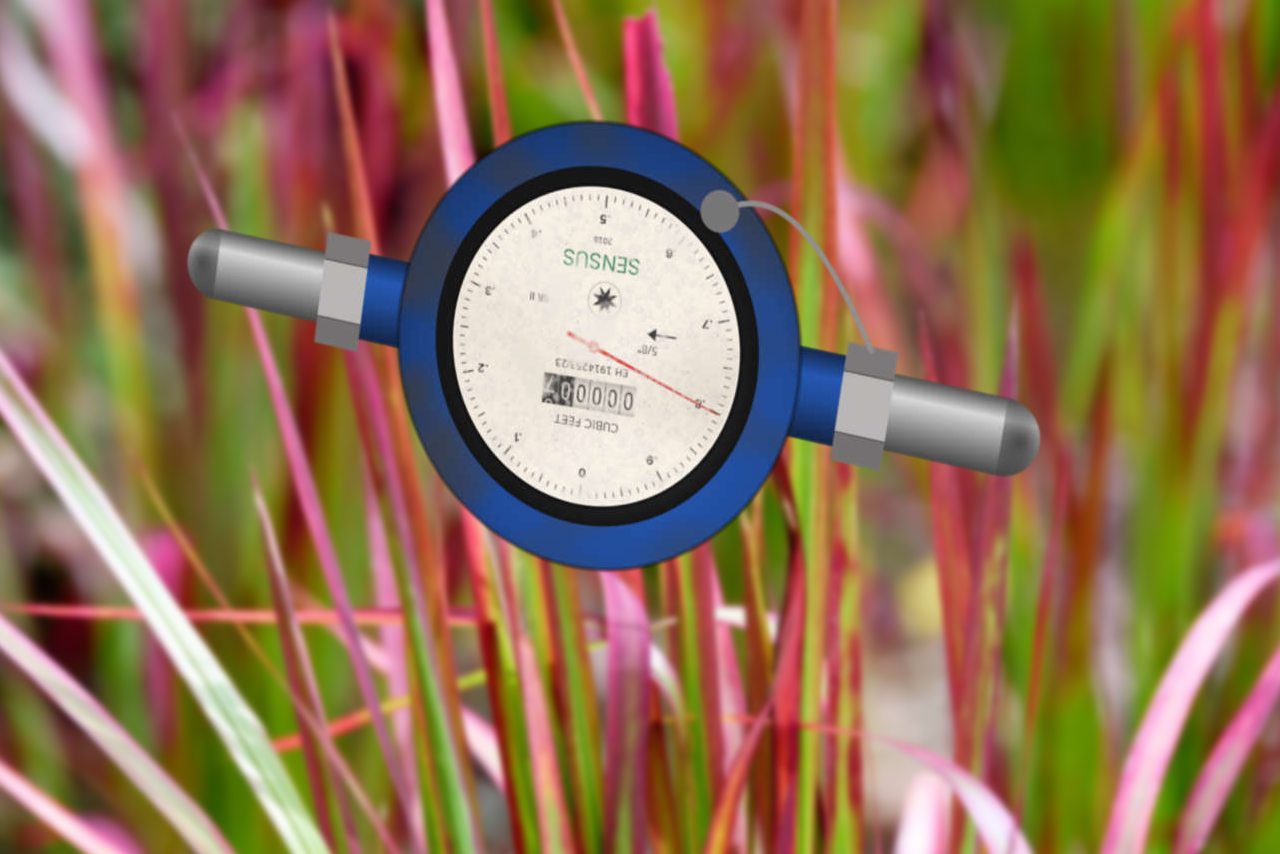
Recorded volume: **6.80** ft³
